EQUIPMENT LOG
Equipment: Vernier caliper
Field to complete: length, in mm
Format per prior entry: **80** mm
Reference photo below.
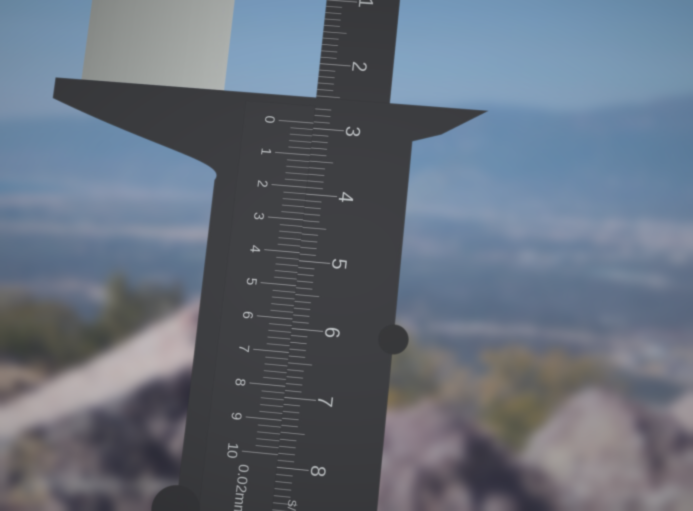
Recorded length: **29.2** mm
